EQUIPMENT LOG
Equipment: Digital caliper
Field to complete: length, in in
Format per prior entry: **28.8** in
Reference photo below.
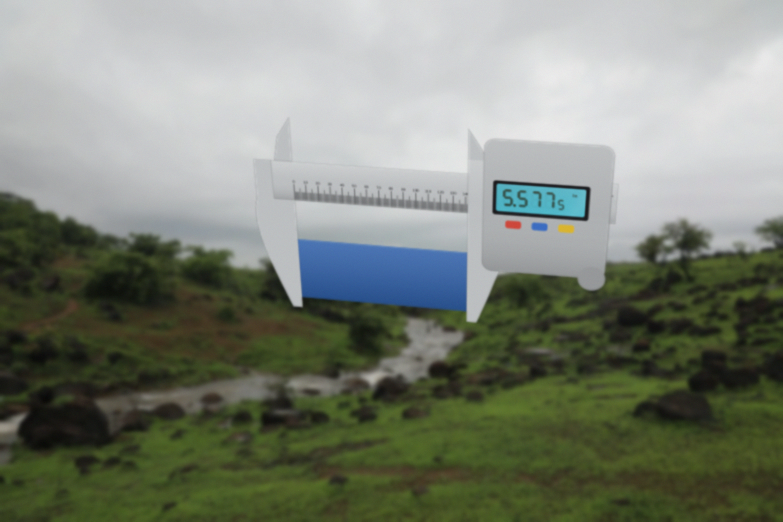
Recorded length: **5.5775** in
